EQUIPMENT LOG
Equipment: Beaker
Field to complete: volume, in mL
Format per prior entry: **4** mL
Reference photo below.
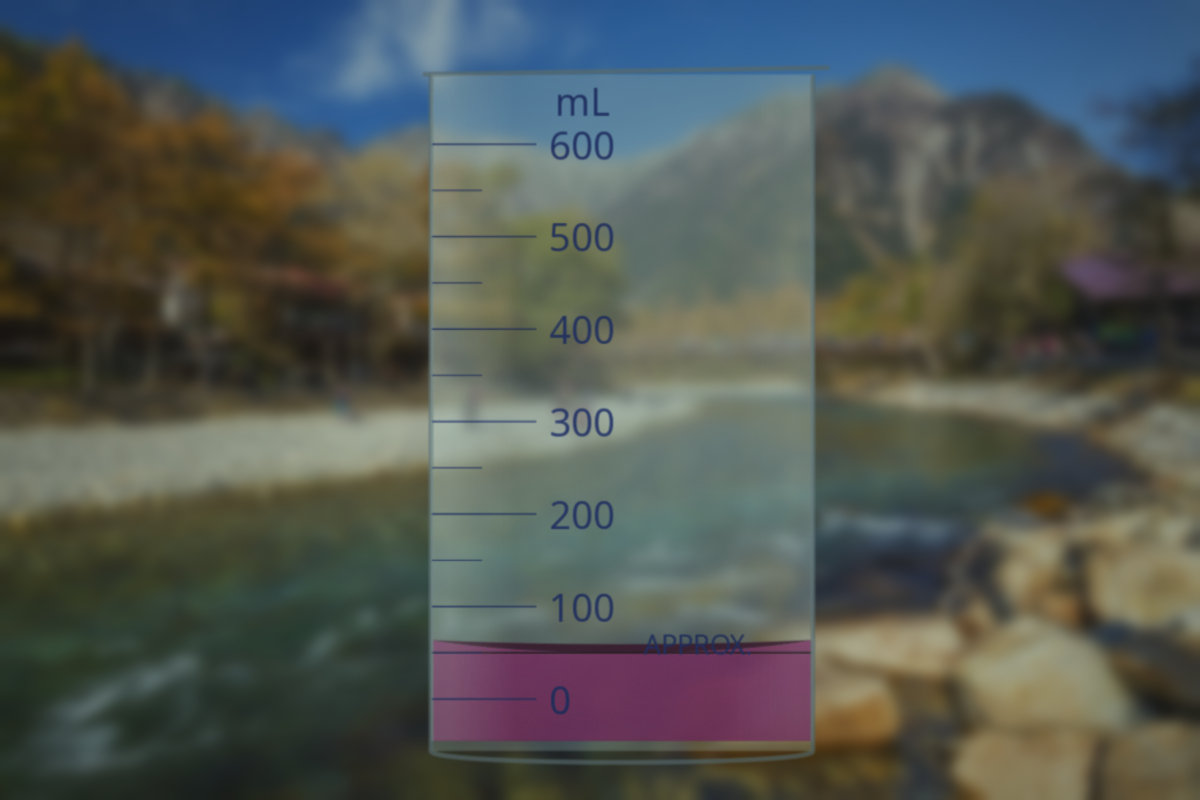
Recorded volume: **50** mL
